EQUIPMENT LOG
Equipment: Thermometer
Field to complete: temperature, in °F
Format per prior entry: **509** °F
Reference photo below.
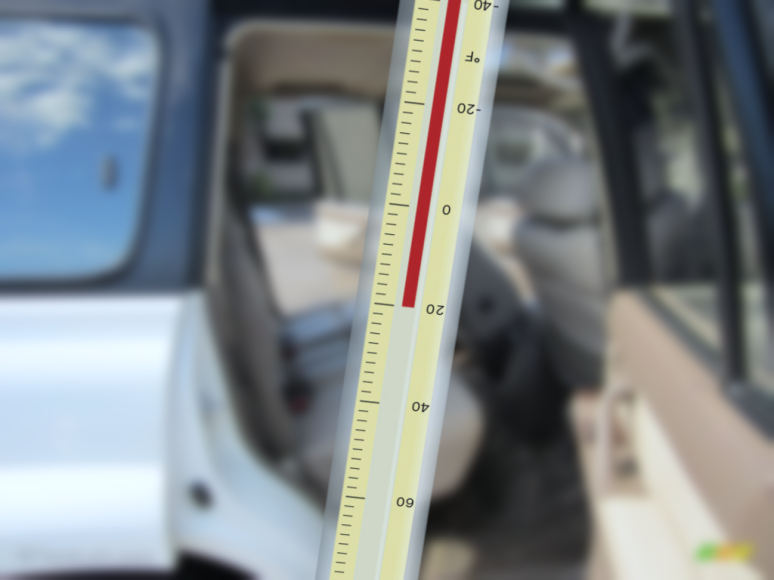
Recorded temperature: **20** °F
